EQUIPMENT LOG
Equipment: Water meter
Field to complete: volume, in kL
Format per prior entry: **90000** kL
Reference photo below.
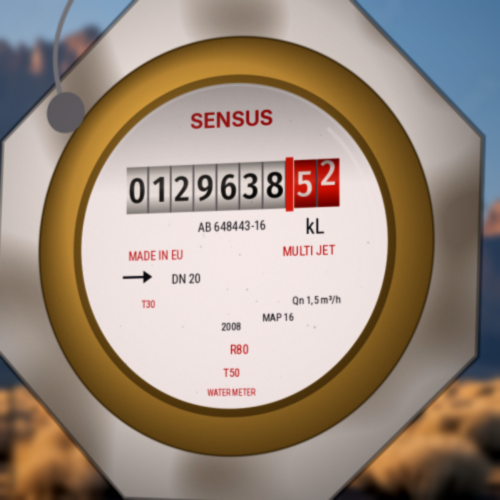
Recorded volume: **129638.52** kL
